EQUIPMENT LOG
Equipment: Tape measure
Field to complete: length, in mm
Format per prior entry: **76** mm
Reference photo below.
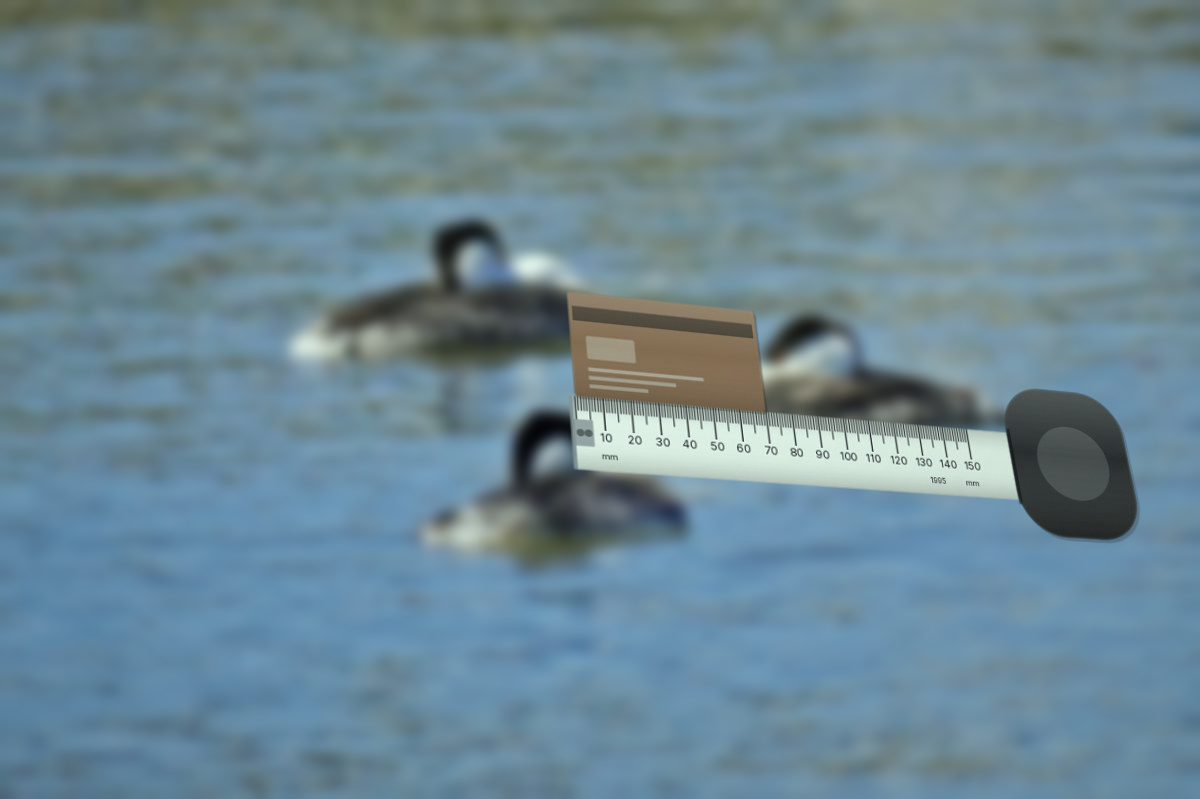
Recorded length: **70** mm
